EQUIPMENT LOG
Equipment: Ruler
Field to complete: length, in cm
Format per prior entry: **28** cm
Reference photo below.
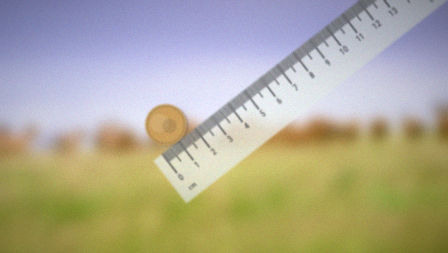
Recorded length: **2** cm
